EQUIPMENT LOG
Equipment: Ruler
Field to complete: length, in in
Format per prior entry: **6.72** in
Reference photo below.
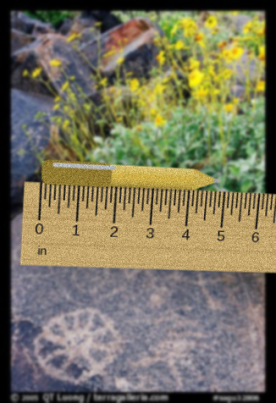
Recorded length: **4.875** in
